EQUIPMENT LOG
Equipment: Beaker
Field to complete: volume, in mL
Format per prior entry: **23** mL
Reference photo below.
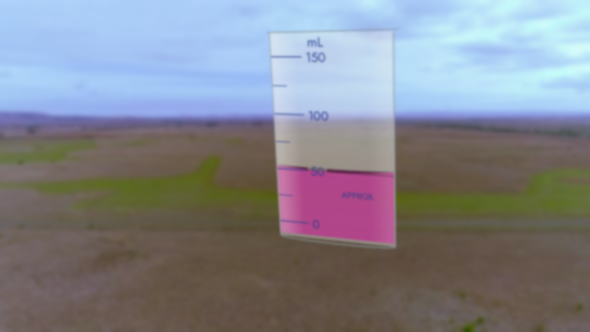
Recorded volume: **50** mL
